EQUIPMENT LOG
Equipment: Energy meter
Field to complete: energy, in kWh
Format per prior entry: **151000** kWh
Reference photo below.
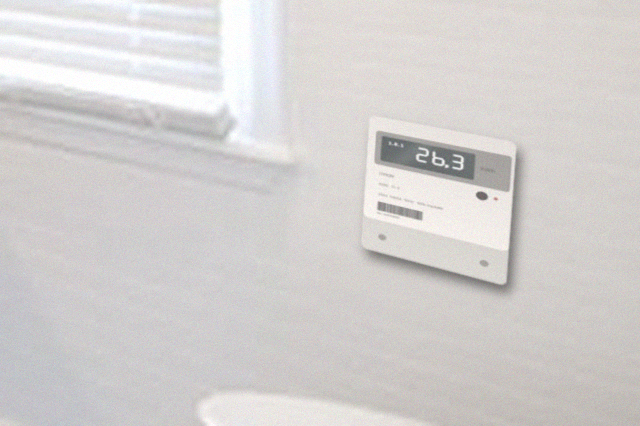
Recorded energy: **26.3** kWh
